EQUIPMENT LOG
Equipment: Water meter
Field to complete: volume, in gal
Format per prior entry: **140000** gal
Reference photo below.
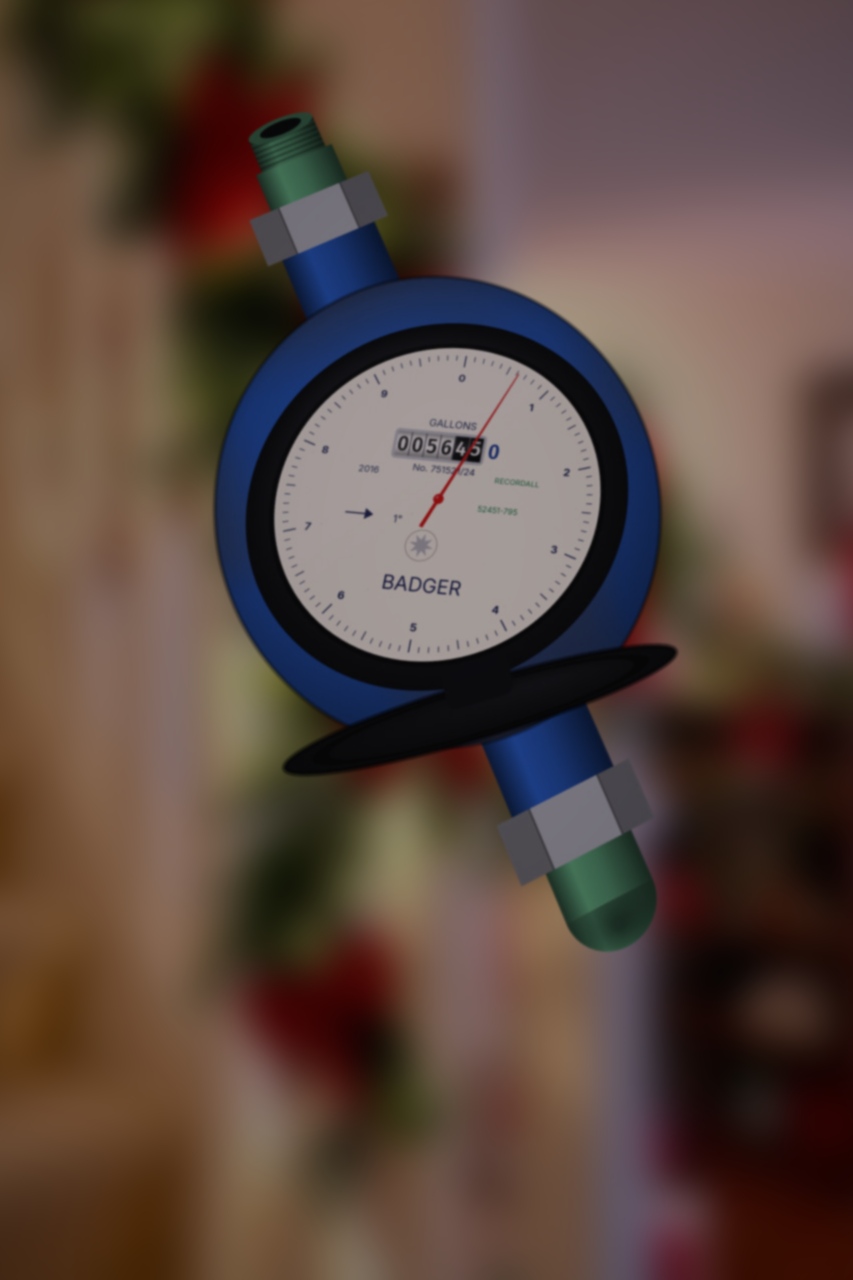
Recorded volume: **56450.6** gal
